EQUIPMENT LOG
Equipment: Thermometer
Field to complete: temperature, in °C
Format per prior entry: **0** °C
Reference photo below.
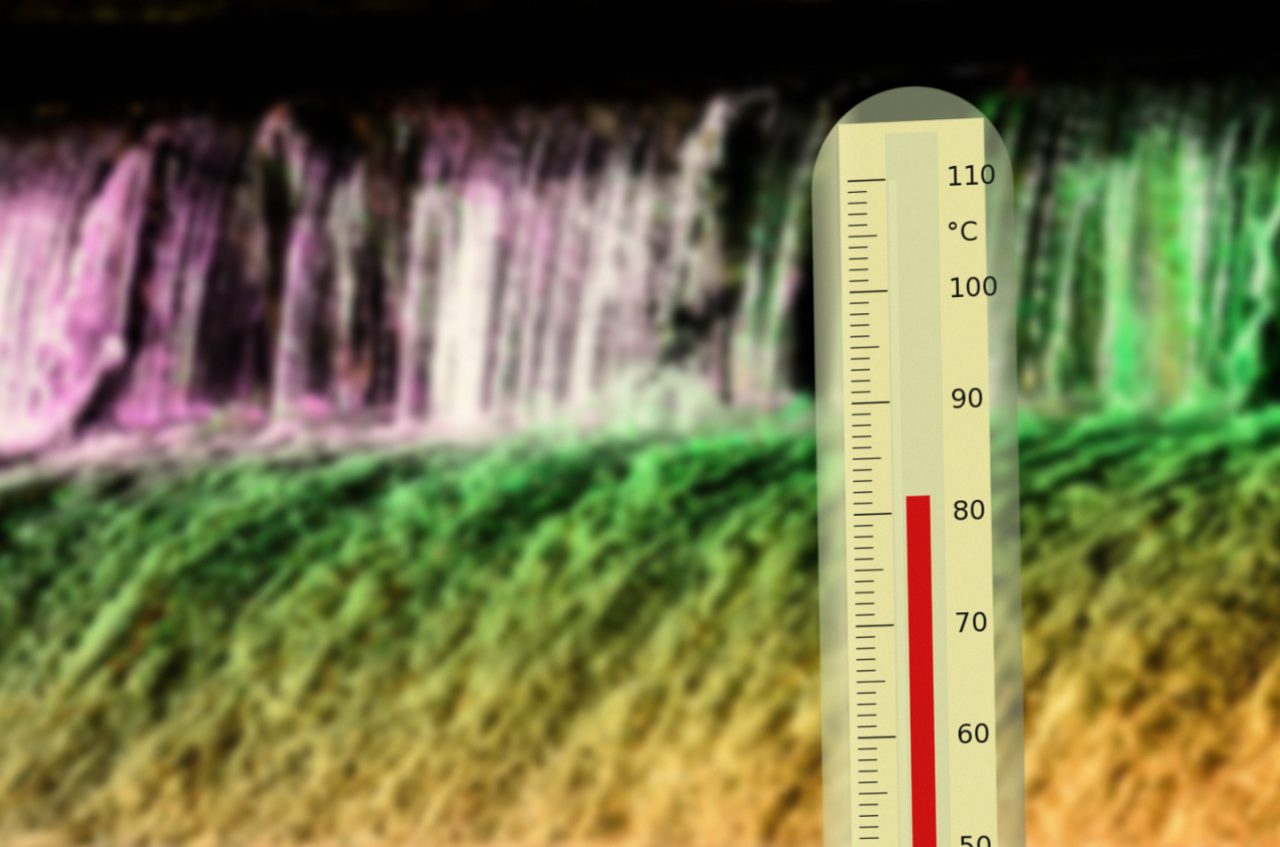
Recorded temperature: **81.5** °C
